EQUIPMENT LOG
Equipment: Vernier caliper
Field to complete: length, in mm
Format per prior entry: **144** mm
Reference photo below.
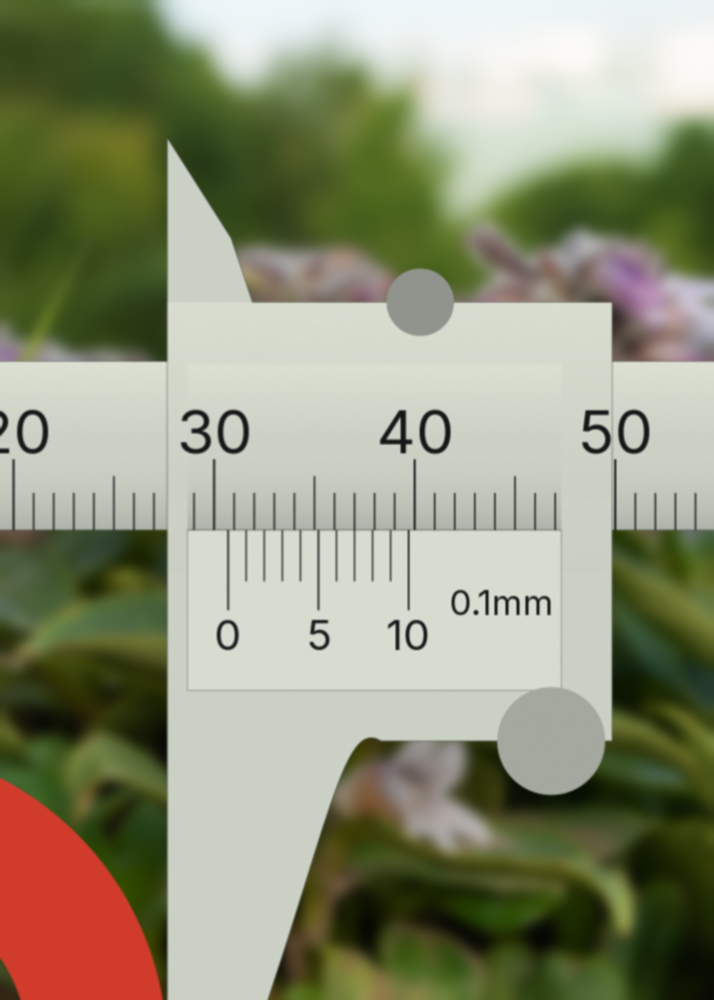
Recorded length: **30.7** mm
